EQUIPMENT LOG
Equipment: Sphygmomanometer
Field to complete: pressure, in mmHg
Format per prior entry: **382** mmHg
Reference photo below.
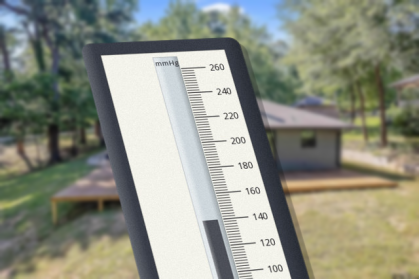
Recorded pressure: **140** mmHg
